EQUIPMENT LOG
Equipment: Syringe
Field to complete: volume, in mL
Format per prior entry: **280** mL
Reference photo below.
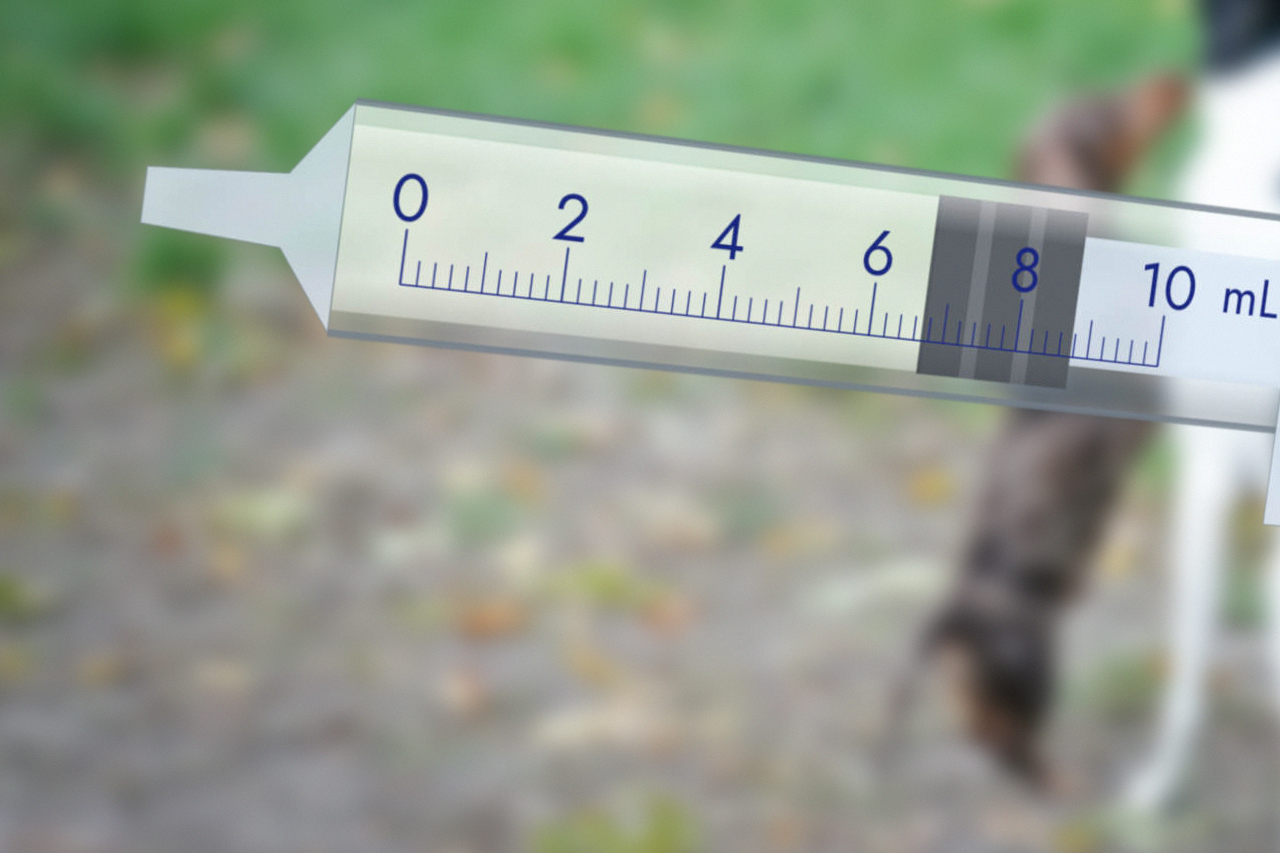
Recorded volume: **6.7** mL
